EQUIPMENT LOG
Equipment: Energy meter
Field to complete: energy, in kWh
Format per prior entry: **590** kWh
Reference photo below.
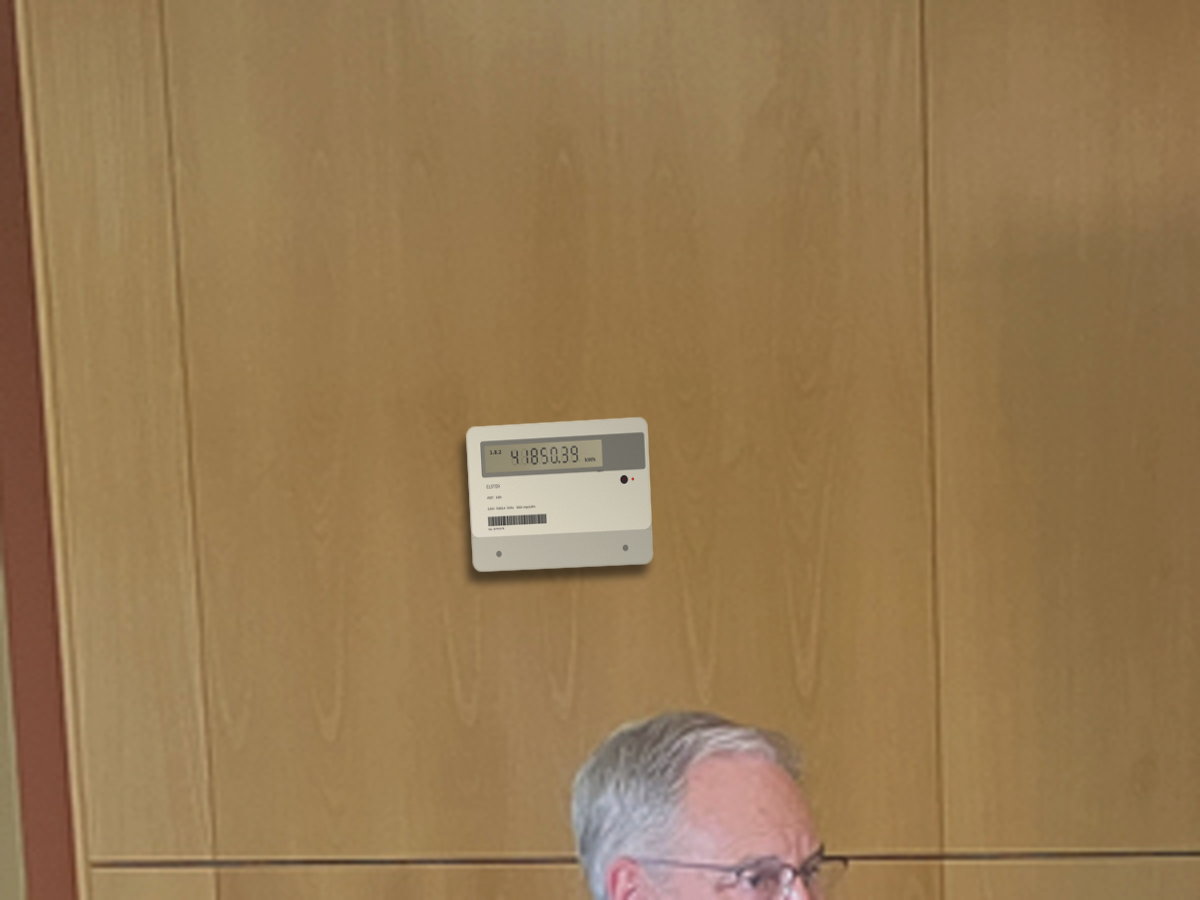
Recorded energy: **41850.39** kWh
